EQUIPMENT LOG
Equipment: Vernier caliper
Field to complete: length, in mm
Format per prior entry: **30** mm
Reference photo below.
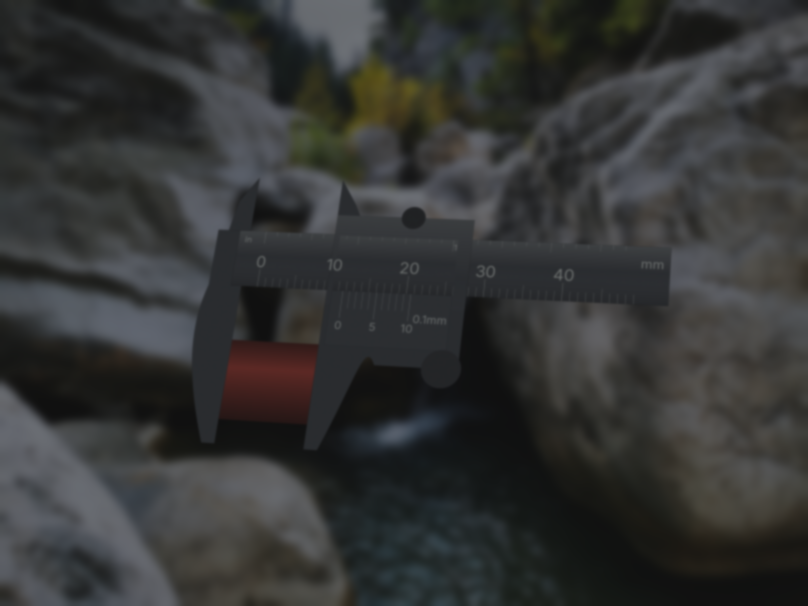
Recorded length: **11.6** mm
